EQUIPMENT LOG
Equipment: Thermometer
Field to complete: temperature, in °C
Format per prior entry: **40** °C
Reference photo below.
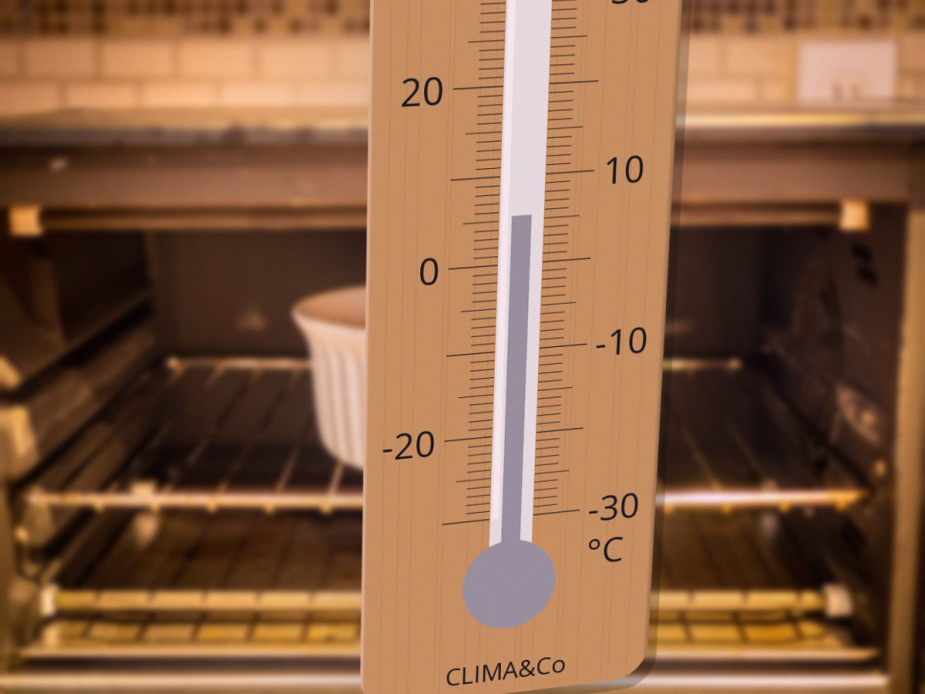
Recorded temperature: **5.5** °C
